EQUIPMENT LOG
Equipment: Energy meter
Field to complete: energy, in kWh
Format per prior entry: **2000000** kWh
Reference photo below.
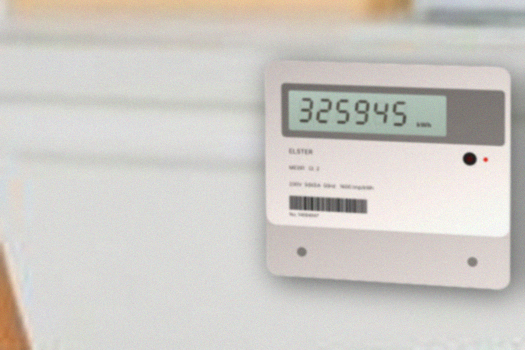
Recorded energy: **325945** kWh
